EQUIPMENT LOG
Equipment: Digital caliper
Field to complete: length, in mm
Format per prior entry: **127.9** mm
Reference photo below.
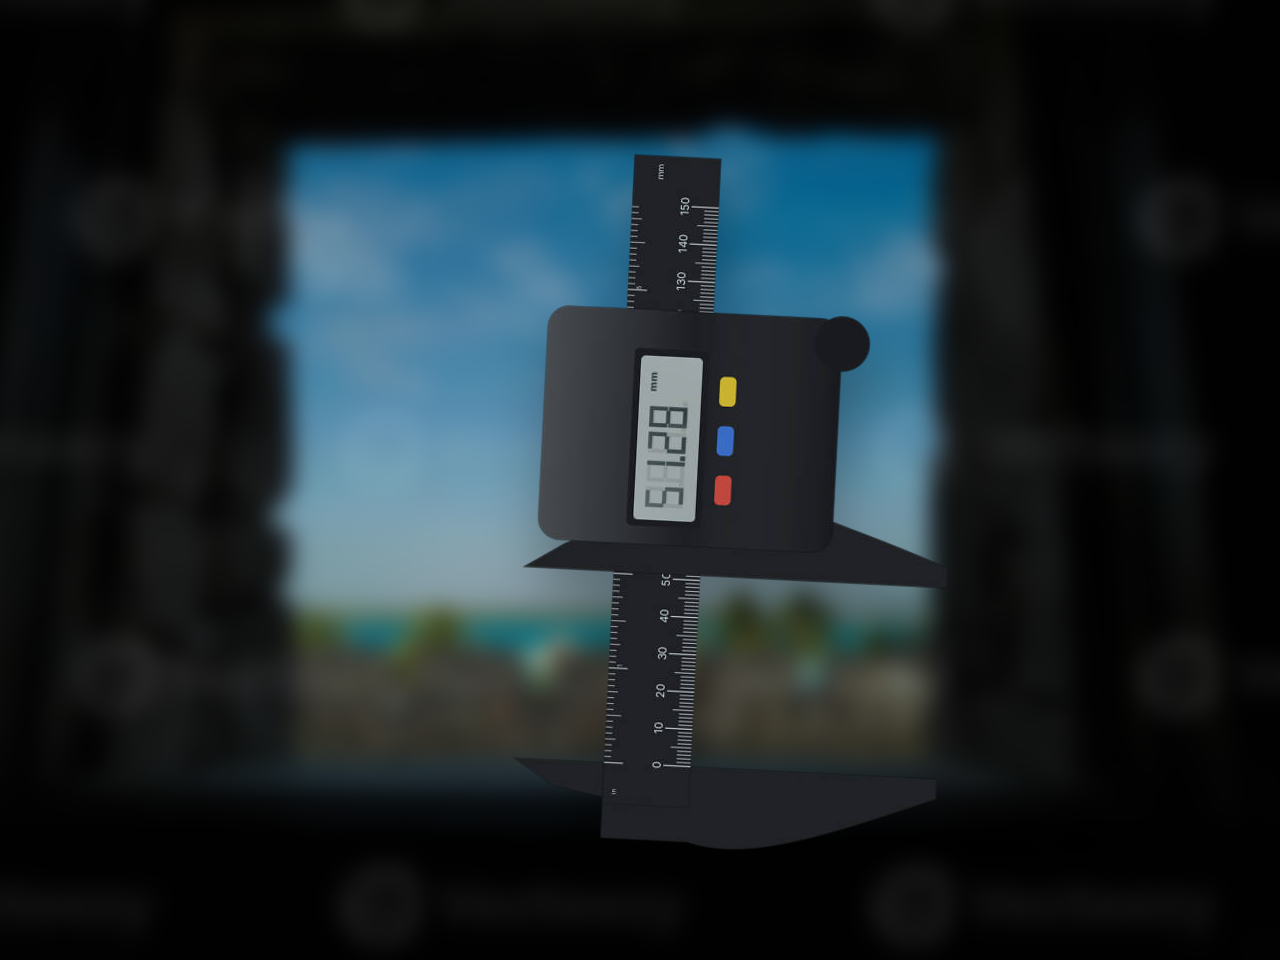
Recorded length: **51.28** mm
